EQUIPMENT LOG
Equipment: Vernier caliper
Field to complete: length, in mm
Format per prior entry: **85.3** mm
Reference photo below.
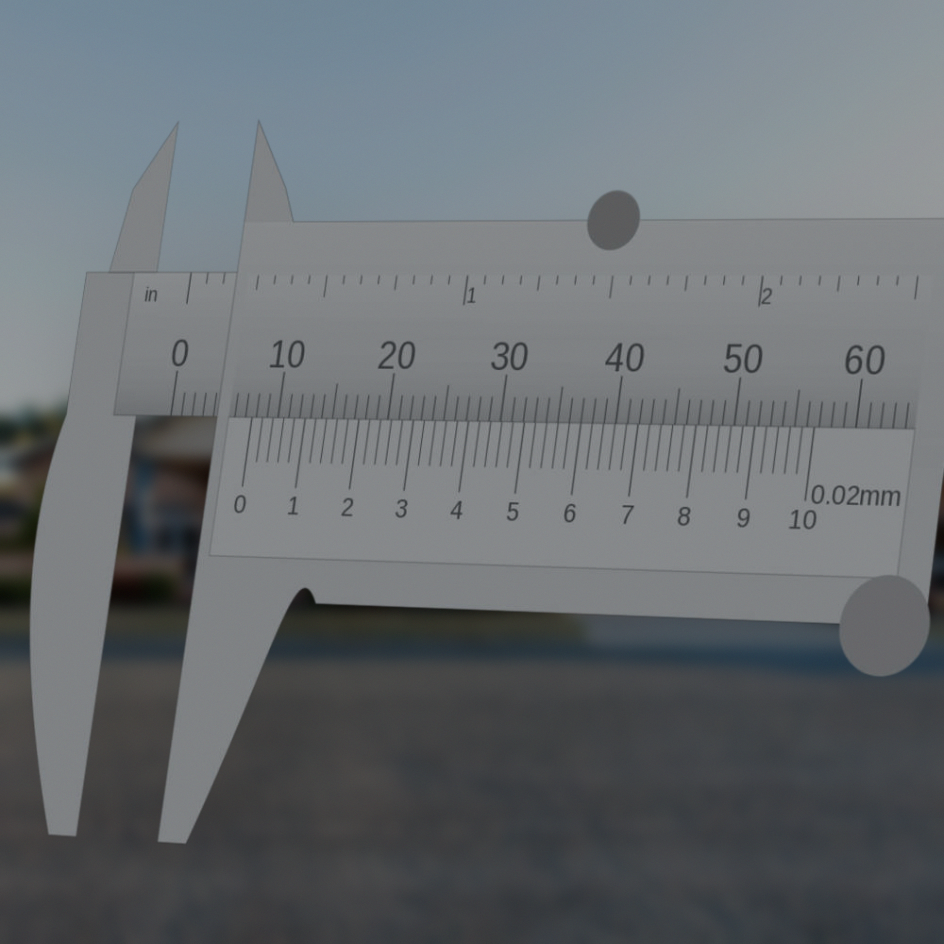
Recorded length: **7.6** mm
